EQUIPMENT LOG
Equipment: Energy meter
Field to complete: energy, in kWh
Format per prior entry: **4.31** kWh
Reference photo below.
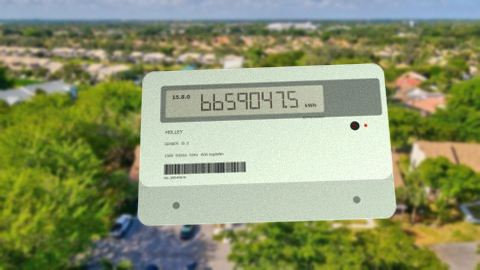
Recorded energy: **6659047.5** kWh
